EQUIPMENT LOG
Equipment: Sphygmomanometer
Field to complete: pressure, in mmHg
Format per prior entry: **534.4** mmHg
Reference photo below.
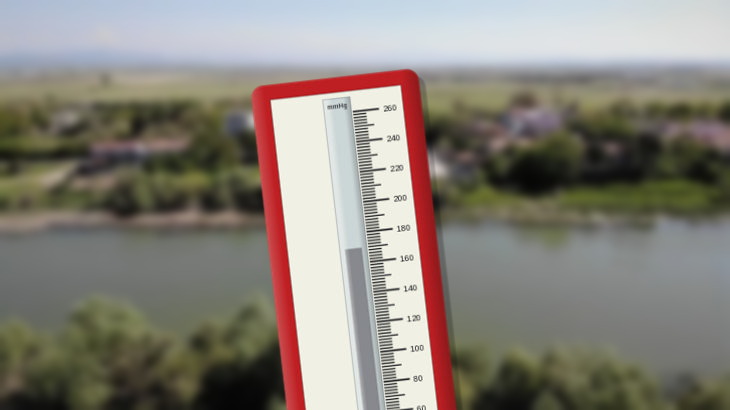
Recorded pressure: **170** mmHg
